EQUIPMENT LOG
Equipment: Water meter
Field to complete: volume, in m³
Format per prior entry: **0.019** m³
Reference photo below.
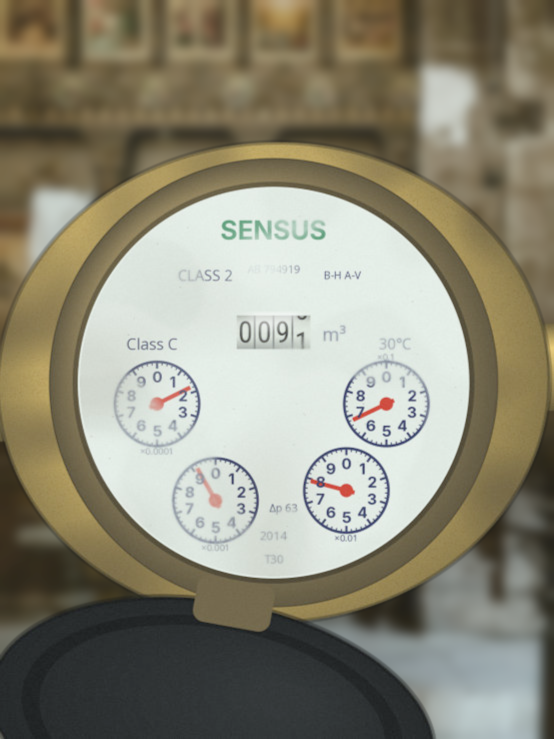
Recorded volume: **90.6791** m³
